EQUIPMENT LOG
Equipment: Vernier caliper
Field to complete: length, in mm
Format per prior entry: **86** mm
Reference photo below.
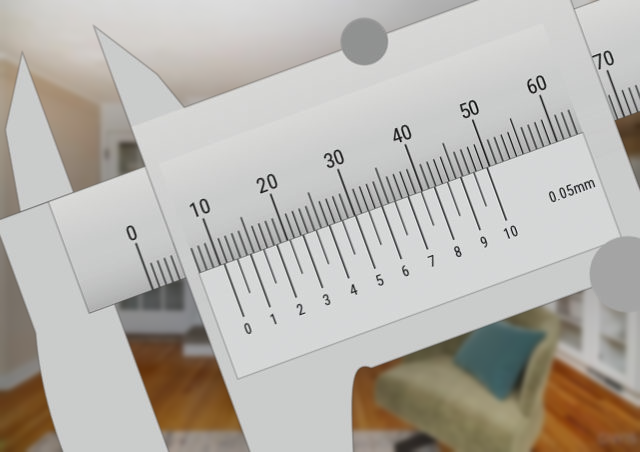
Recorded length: **10.6** mm
